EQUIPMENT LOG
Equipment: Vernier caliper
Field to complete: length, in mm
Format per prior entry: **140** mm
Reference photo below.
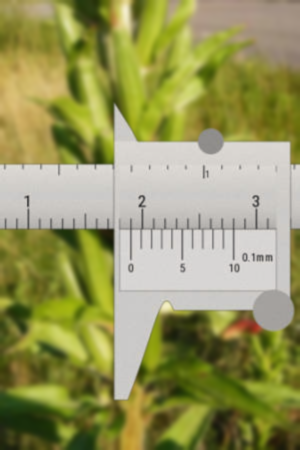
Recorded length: **19.0** mm
